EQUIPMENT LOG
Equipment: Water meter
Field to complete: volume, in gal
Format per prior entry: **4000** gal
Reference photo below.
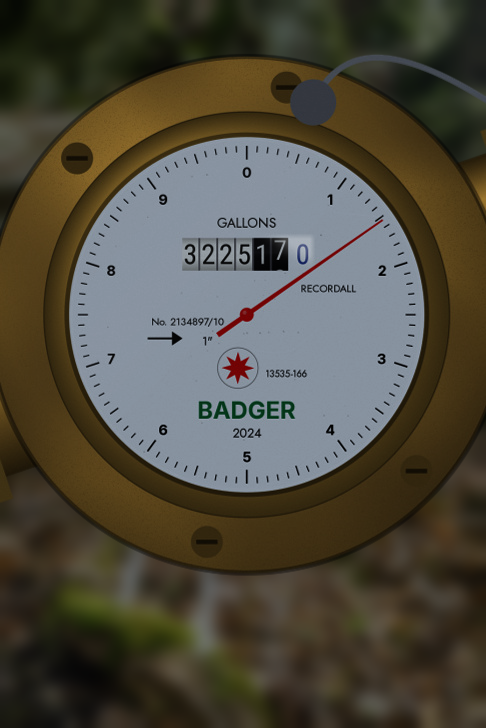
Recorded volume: **3225171.5** gal
